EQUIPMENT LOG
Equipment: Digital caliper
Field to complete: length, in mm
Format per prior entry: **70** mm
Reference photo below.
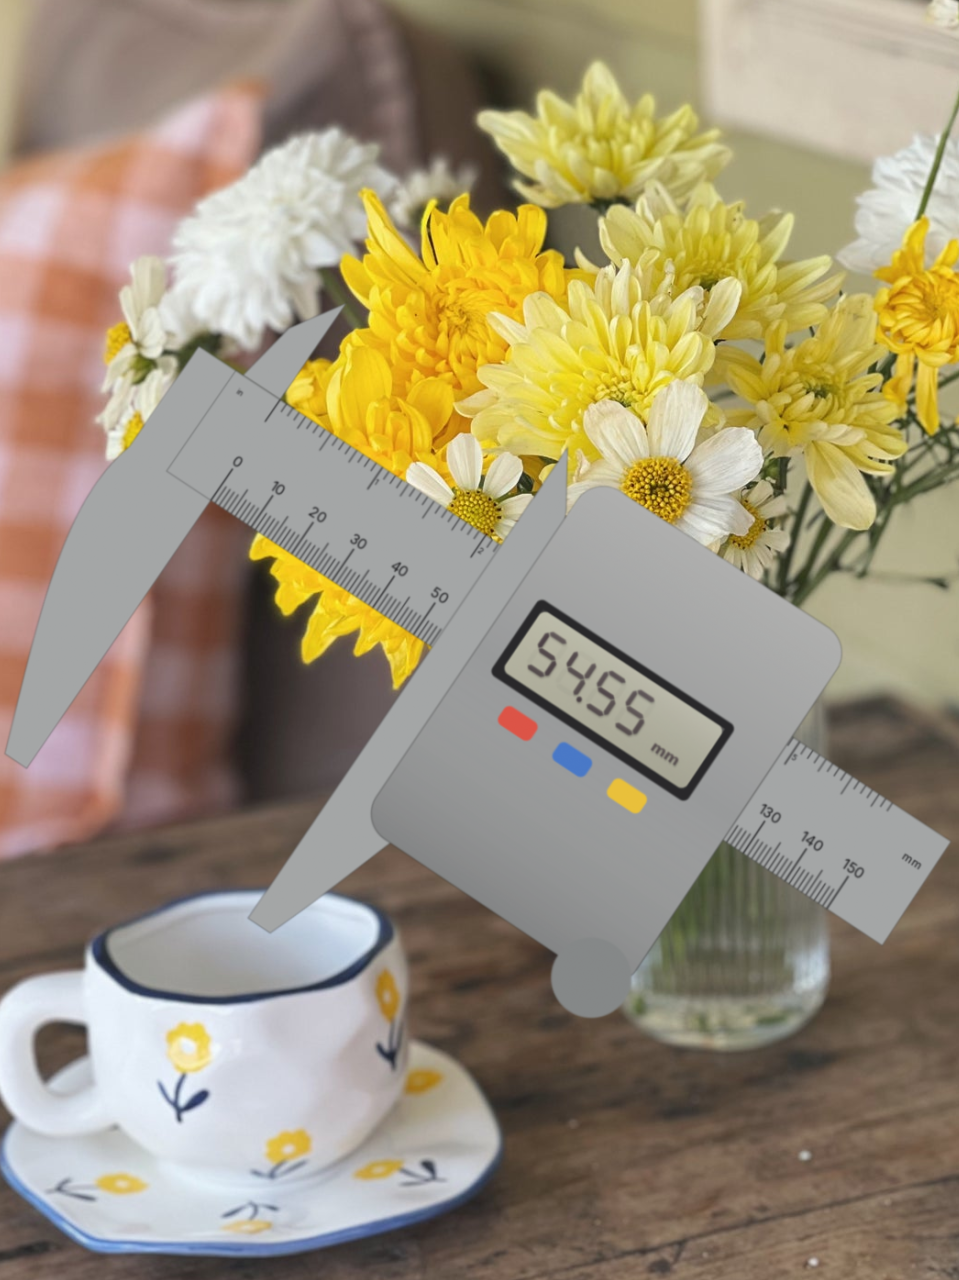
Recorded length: **54.55** mm
